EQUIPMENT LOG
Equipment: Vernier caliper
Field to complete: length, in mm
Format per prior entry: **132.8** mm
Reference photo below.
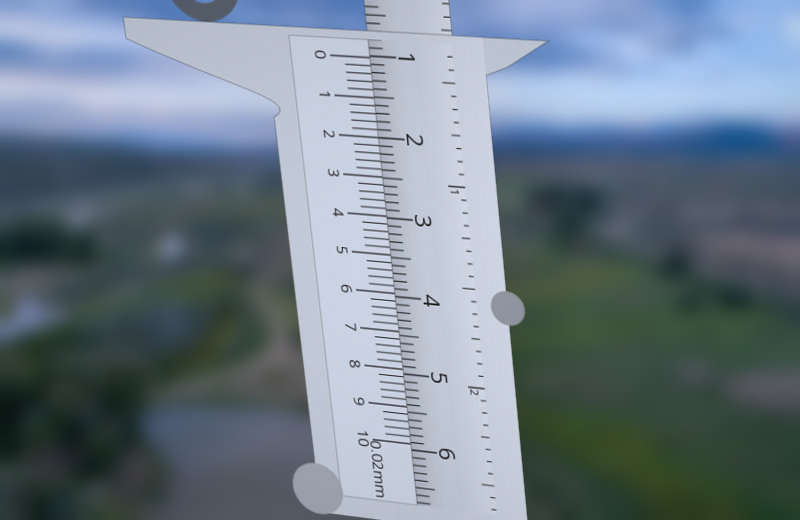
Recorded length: **10.2** mm
